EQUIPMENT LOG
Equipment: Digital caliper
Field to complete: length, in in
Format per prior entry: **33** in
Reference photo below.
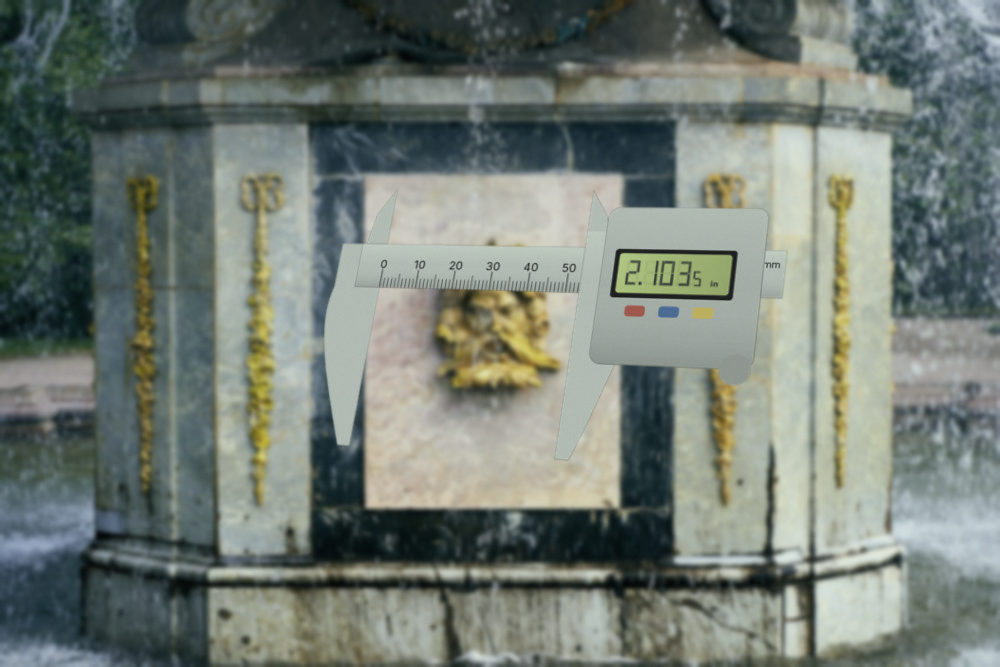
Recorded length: **2.1035** in
